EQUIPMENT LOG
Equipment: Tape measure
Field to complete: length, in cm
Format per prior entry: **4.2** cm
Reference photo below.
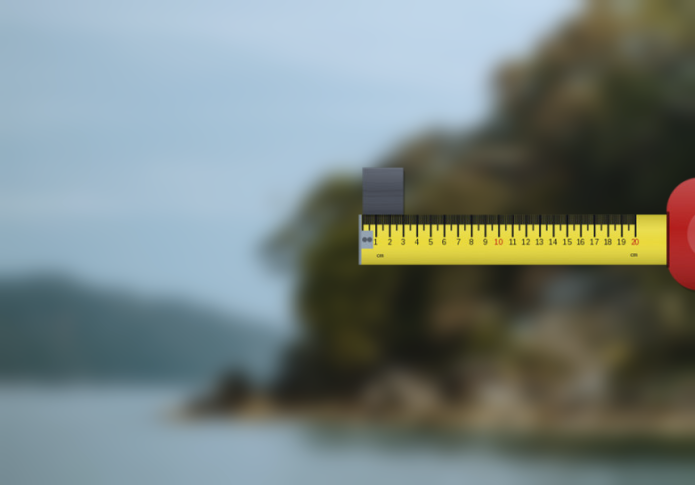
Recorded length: **3** cm
